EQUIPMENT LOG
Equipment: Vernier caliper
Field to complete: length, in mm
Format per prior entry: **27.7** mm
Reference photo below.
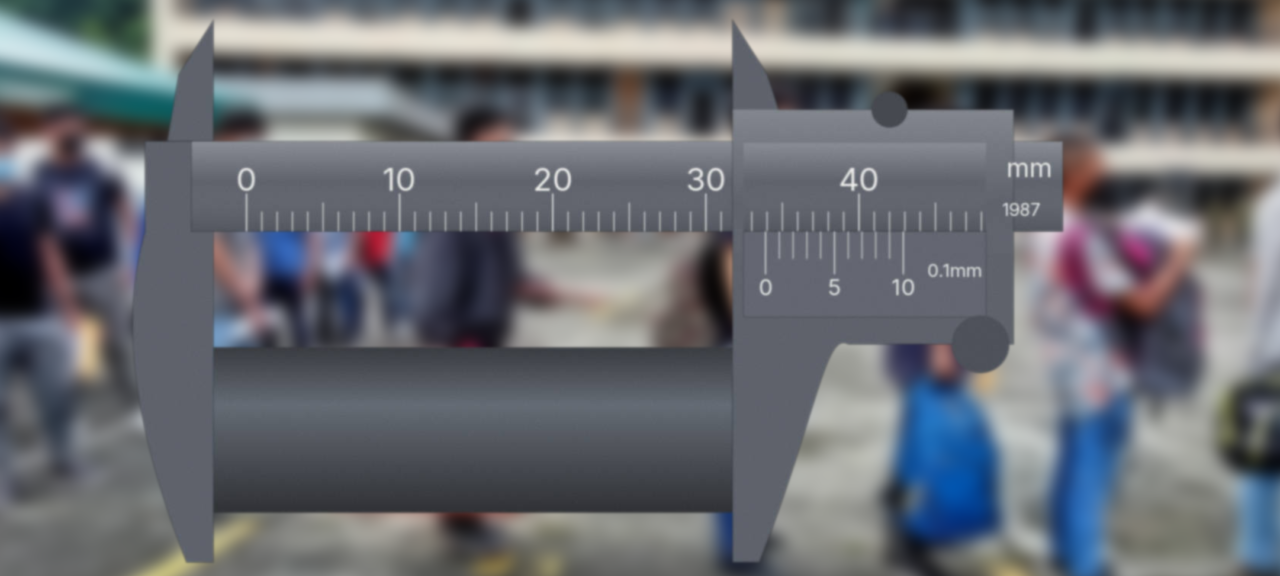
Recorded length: **33.9** mm
